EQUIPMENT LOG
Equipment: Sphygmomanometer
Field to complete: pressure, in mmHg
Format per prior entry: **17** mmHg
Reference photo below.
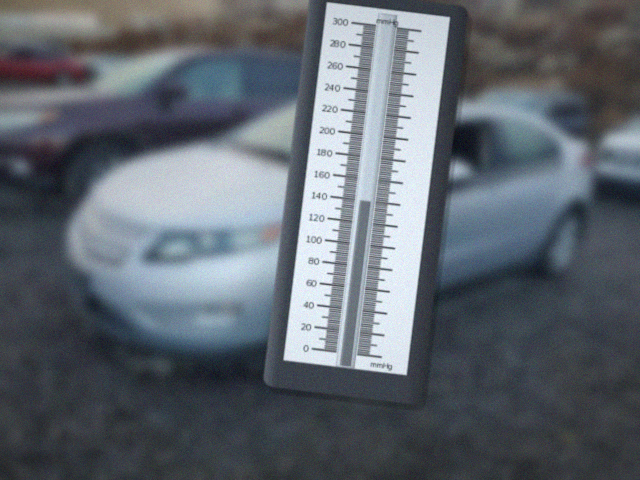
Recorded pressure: **140** mmHg
